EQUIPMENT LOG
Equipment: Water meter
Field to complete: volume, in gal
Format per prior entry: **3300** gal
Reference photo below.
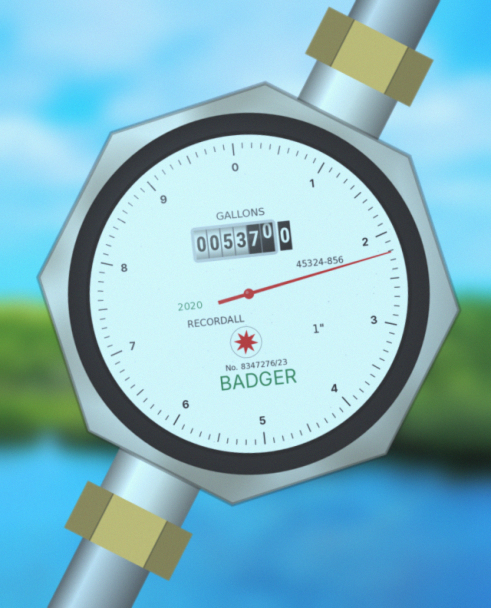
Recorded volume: **53702.2** gal
